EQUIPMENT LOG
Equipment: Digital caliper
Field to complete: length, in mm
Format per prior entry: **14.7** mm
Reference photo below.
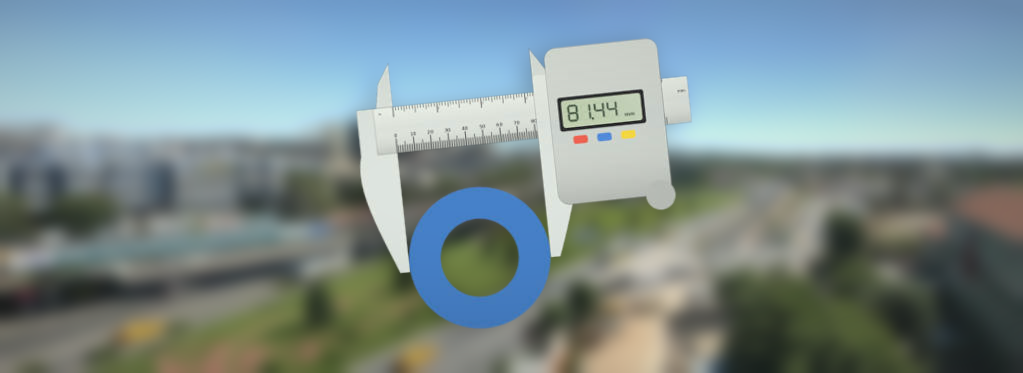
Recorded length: **81.44** mm
